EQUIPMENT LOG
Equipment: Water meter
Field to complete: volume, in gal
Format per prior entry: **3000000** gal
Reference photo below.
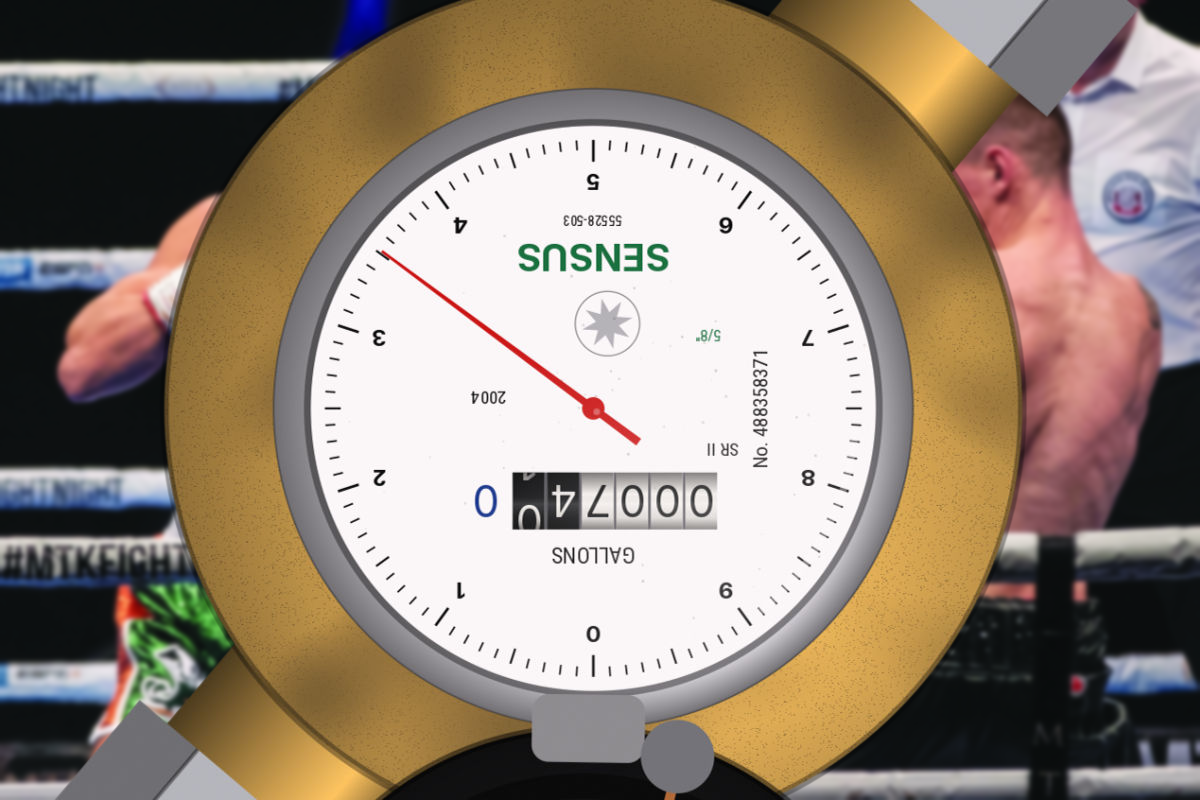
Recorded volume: **7403.5** gal
